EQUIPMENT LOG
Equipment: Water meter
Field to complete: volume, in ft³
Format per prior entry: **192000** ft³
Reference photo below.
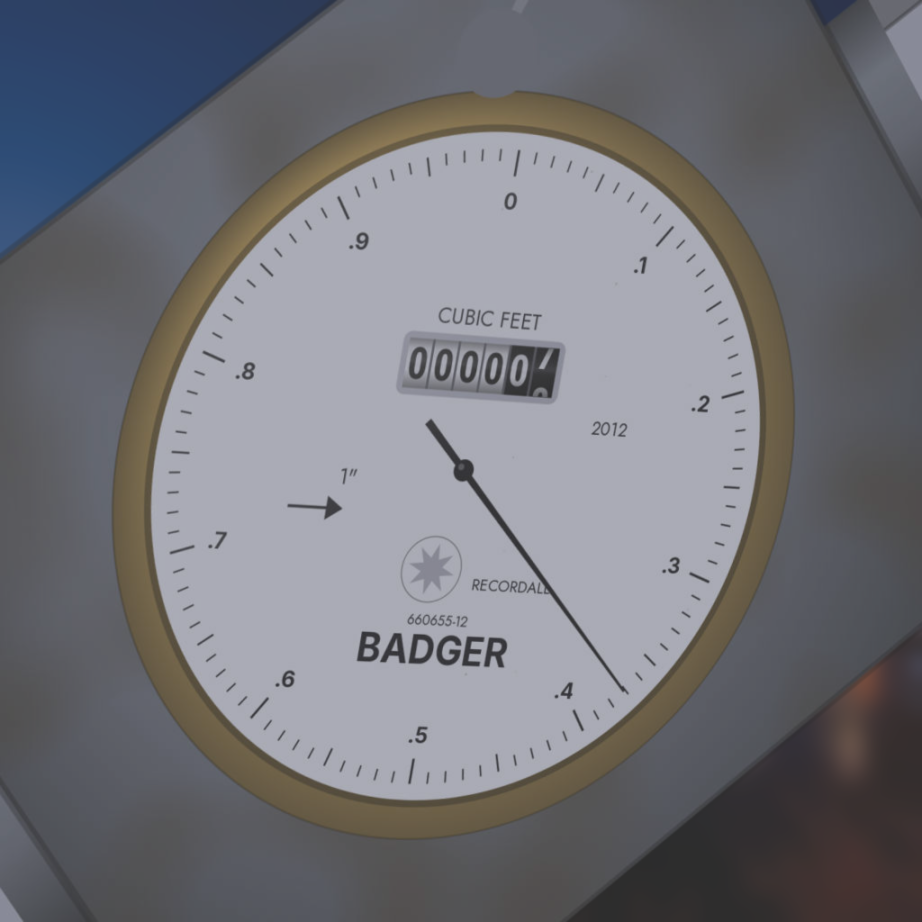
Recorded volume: **7.37** ft³
